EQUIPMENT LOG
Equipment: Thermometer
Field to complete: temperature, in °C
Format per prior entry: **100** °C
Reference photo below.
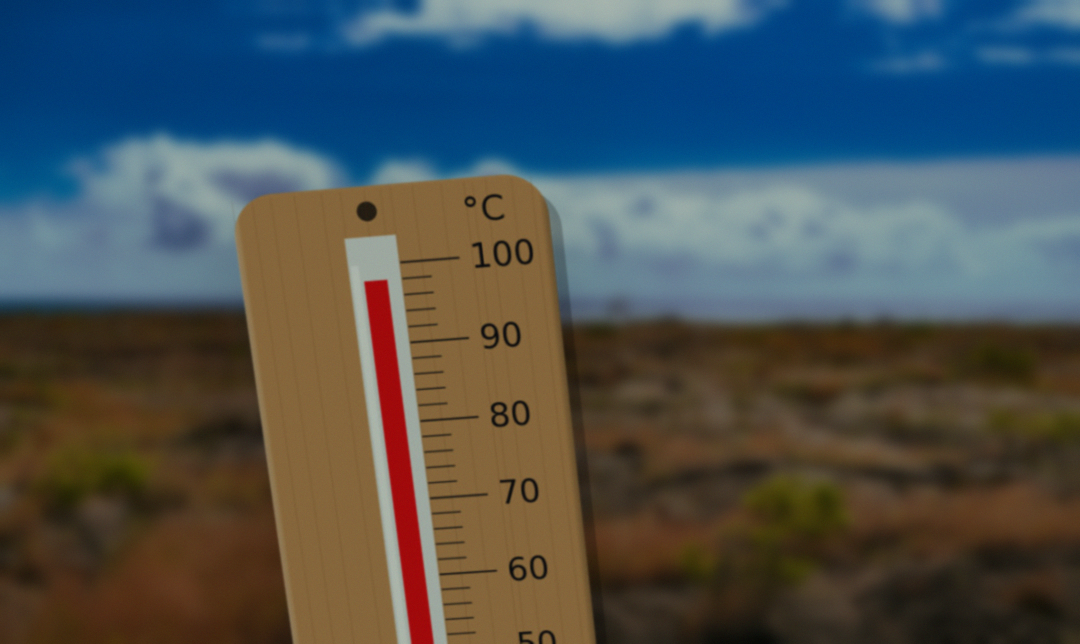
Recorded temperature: **98** °C
